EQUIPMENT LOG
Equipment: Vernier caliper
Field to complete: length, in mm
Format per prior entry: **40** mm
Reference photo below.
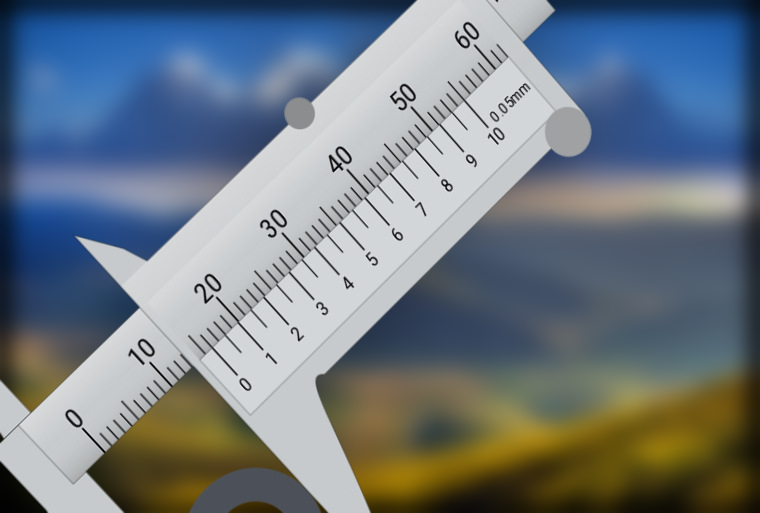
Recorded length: **16.0** mm
